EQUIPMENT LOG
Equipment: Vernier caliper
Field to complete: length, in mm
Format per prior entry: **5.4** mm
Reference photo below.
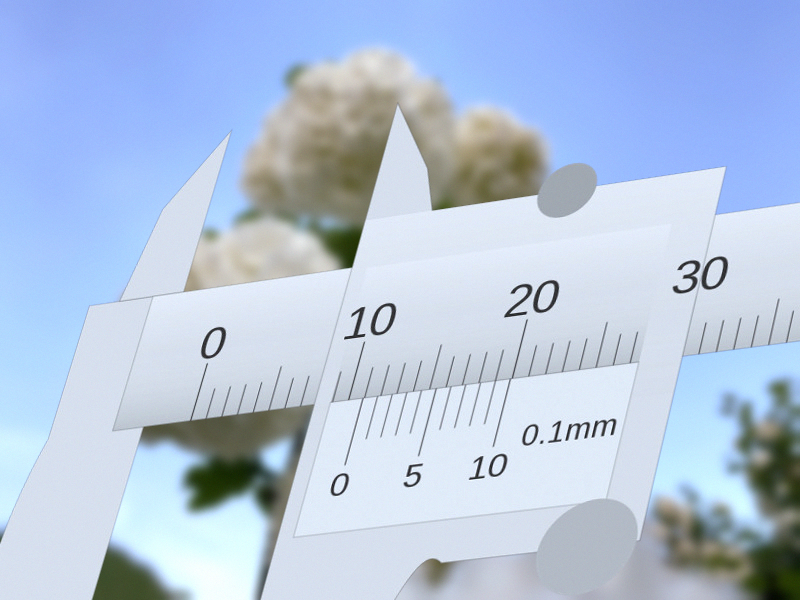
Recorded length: **10.9** mm
